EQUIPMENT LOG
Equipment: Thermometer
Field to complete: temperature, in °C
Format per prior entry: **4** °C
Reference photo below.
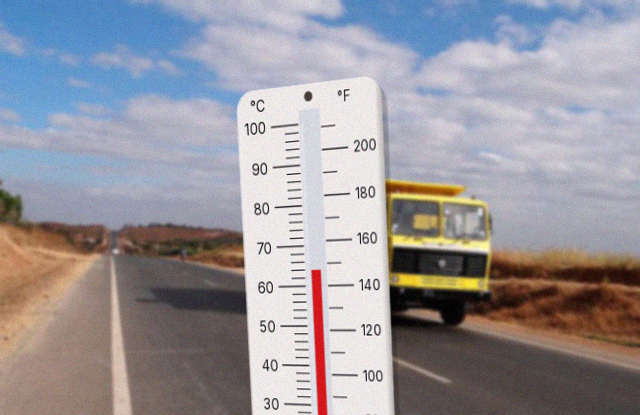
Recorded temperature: **64** °C
